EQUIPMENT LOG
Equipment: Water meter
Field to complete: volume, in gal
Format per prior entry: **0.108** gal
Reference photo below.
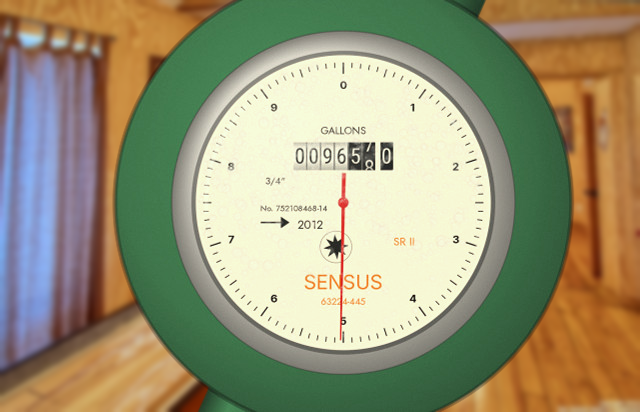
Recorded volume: **96575.0** gal
